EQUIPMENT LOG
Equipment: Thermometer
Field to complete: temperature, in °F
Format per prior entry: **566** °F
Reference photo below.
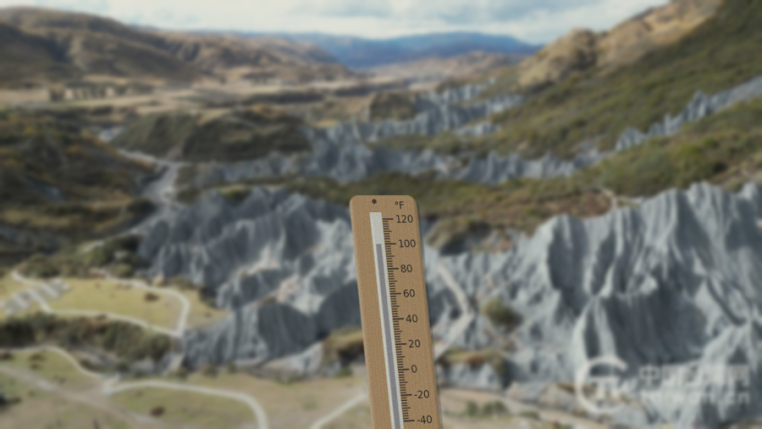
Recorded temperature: **100** °F
